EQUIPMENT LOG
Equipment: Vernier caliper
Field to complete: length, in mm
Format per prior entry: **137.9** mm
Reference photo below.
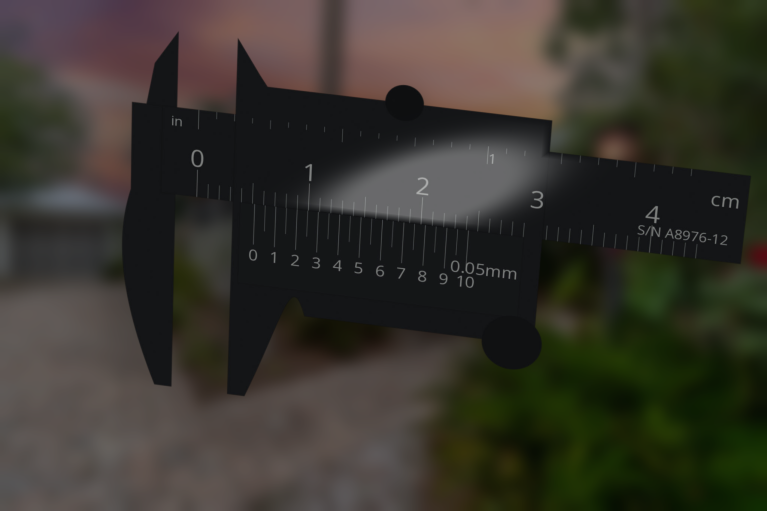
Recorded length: **5.2** mm
